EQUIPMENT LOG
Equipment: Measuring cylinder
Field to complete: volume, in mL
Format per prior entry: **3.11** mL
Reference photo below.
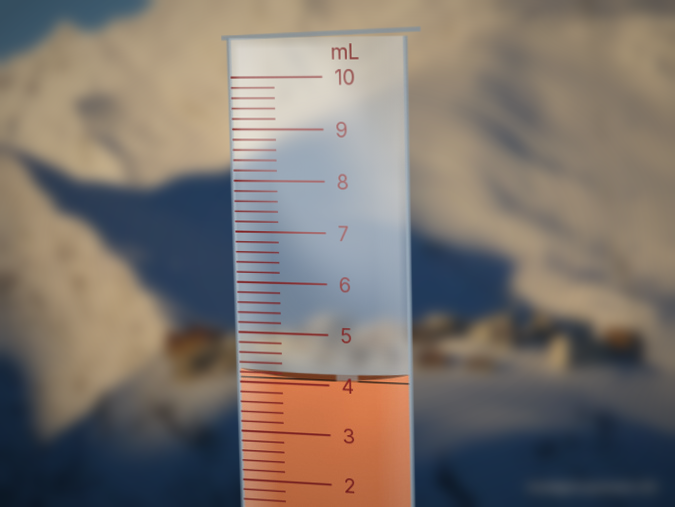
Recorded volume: **4.1** mL
